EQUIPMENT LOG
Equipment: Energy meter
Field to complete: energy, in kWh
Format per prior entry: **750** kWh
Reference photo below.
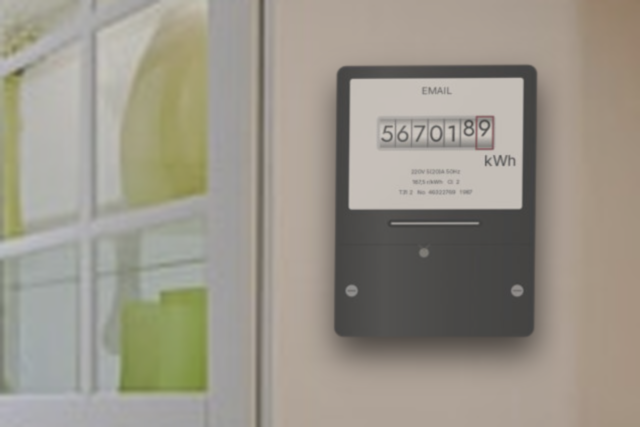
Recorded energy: **567018.9** kWh
